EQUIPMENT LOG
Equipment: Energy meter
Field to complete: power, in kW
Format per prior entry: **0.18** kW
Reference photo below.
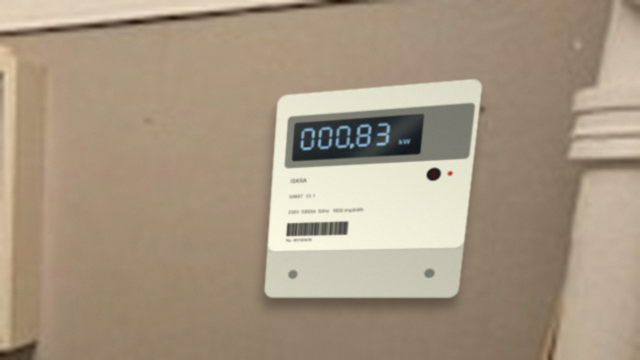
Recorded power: **0.83** kW
